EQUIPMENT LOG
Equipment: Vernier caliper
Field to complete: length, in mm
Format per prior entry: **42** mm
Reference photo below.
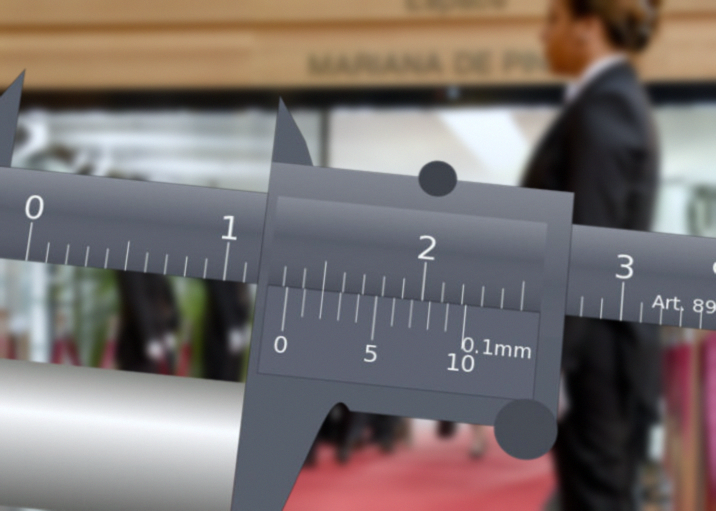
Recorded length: **13.2** mm
